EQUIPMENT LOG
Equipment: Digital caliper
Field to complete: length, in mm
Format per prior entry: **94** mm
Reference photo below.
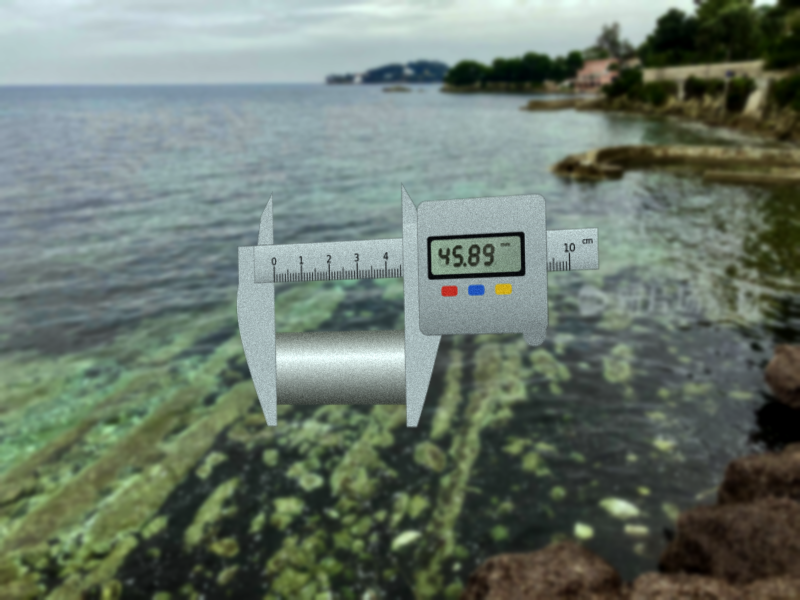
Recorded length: **45.89** mm
